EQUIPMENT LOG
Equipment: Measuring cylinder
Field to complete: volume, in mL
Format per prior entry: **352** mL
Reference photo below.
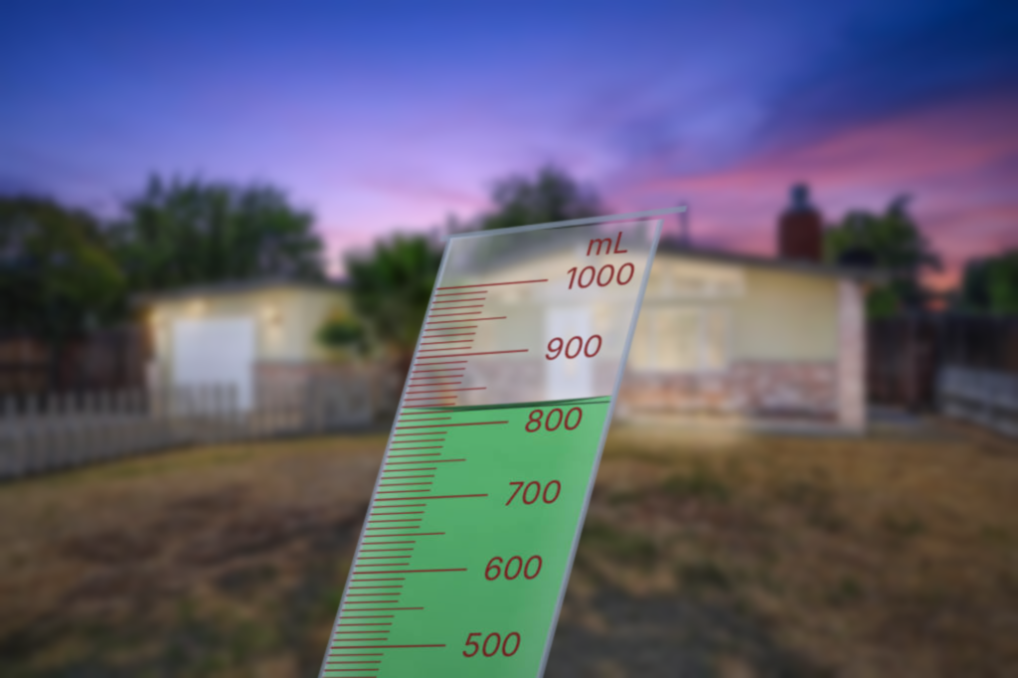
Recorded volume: **820** mL
